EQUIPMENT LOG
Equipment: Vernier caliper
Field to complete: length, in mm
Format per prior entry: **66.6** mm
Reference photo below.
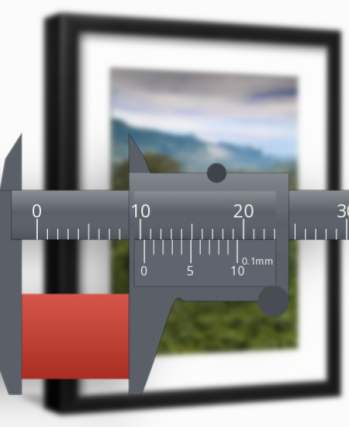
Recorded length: **10.4** mm
